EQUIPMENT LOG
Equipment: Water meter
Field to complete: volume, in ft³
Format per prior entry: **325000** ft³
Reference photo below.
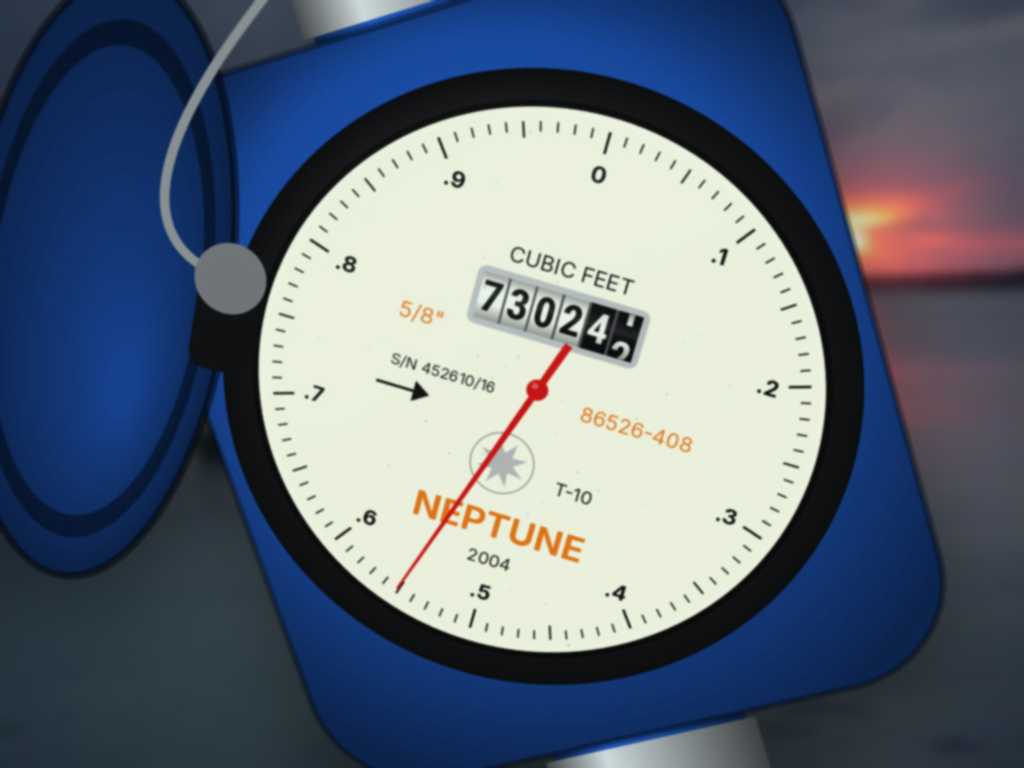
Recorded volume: **730241.55** ft³
